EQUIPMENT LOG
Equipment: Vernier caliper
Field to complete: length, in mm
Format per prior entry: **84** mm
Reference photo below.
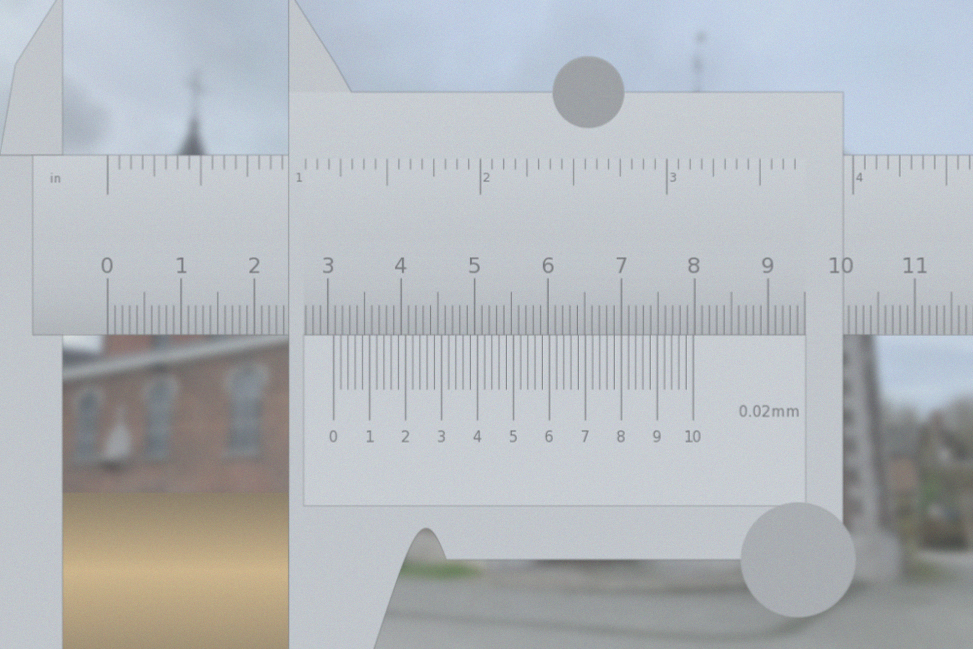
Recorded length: **30.8** mm
